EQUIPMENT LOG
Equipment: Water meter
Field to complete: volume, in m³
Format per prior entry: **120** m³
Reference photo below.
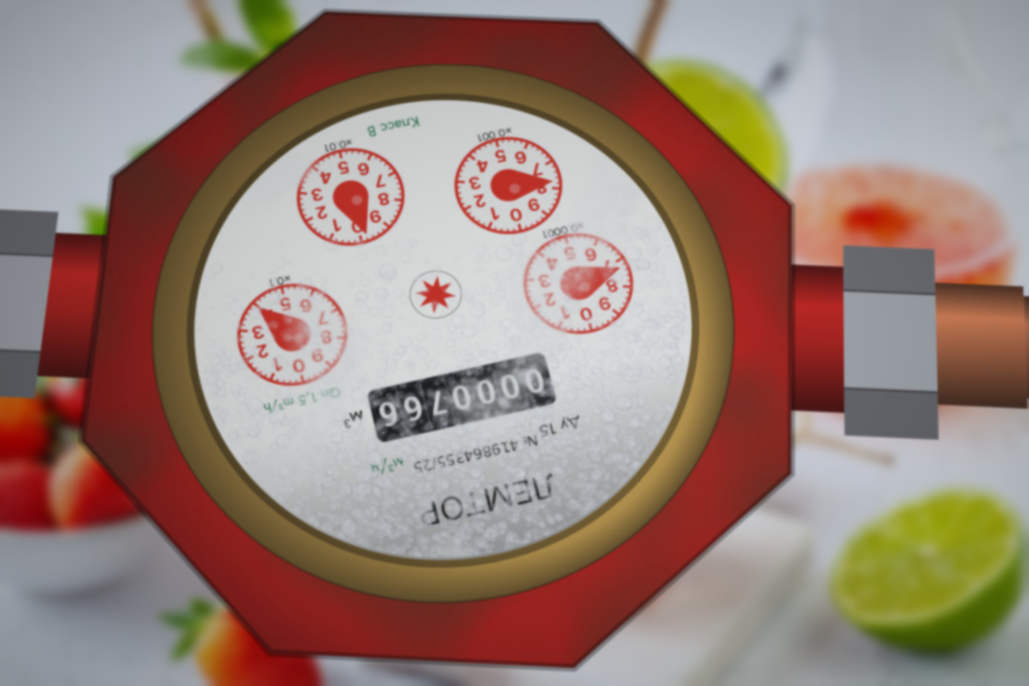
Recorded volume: **766.3977** m³
